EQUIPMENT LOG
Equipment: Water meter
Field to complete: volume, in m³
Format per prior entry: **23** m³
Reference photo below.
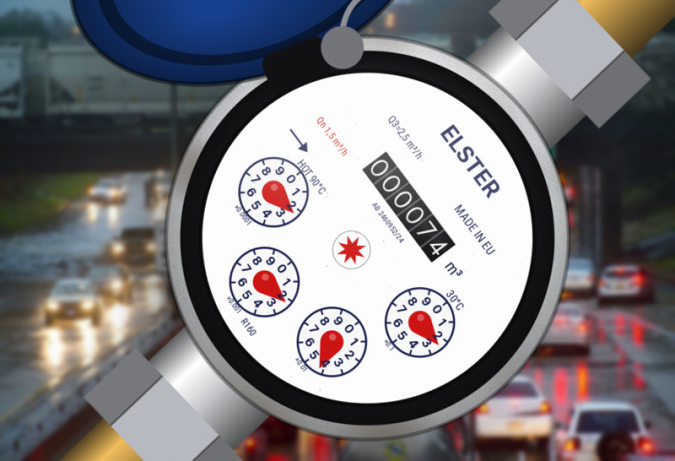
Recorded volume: **74.2422** m³
